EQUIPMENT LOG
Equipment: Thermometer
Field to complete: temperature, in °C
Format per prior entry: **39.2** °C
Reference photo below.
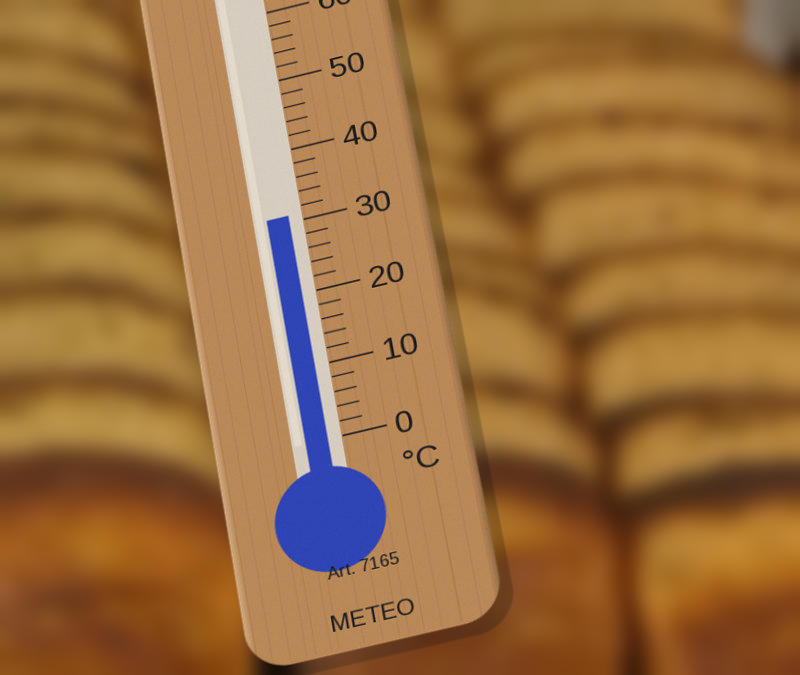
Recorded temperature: **31** °C
